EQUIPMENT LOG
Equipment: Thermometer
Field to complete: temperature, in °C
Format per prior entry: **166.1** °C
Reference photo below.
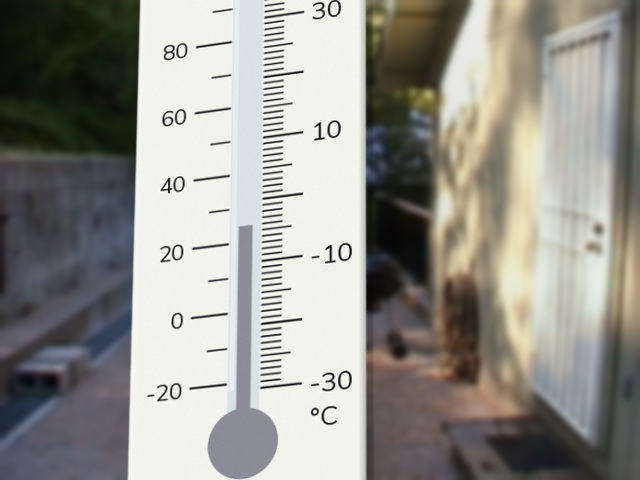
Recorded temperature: **-4** °C
